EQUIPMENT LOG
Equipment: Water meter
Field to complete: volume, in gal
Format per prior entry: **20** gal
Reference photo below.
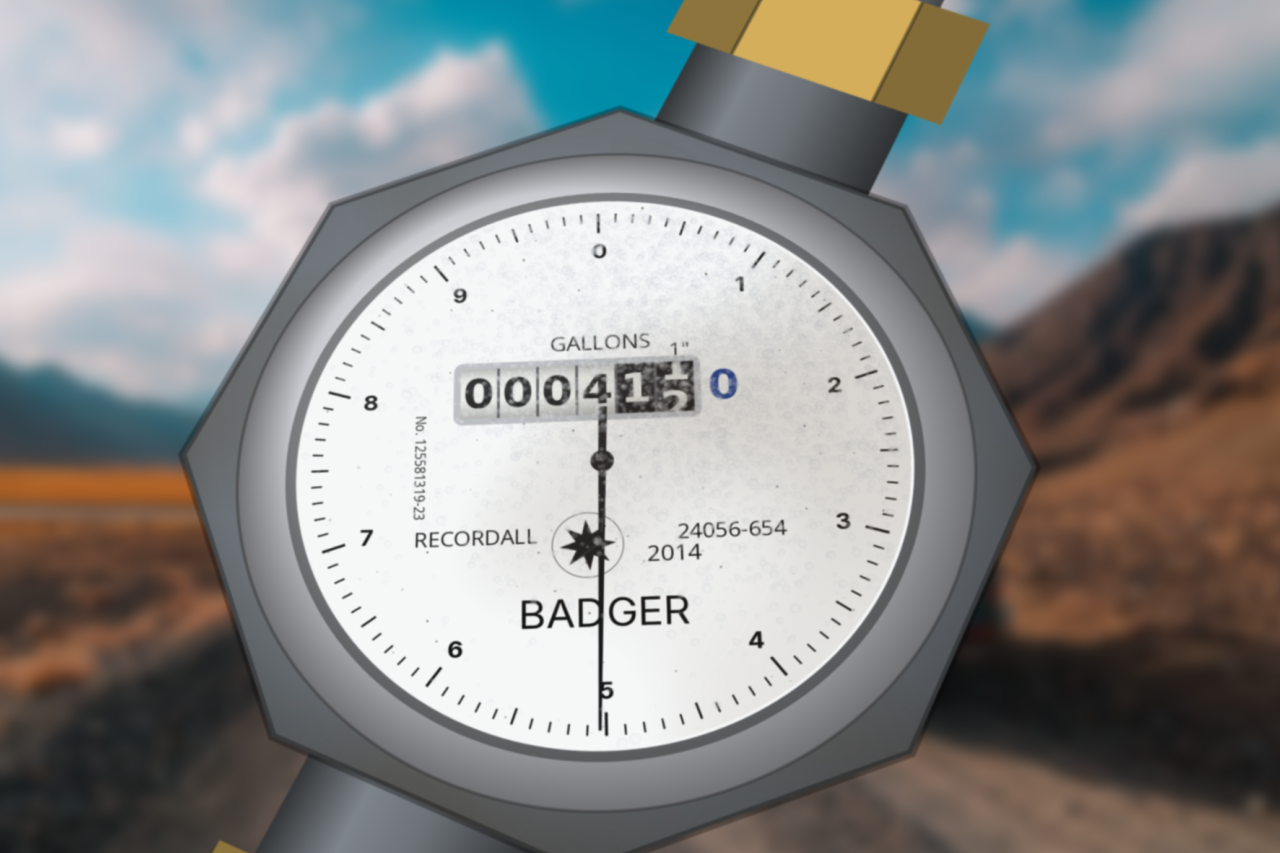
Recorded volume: **4115.0** gal
